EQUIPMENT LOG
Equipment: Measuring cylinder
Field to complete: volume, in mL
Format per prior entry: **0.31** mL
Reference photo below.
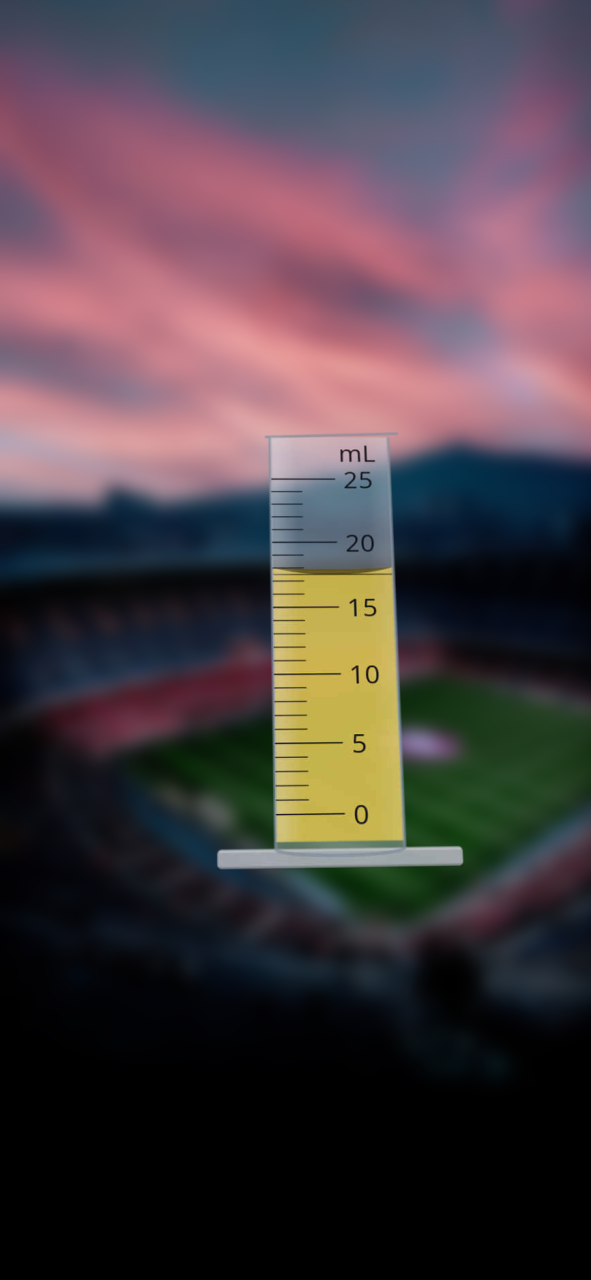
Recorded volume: **17.5** mL
